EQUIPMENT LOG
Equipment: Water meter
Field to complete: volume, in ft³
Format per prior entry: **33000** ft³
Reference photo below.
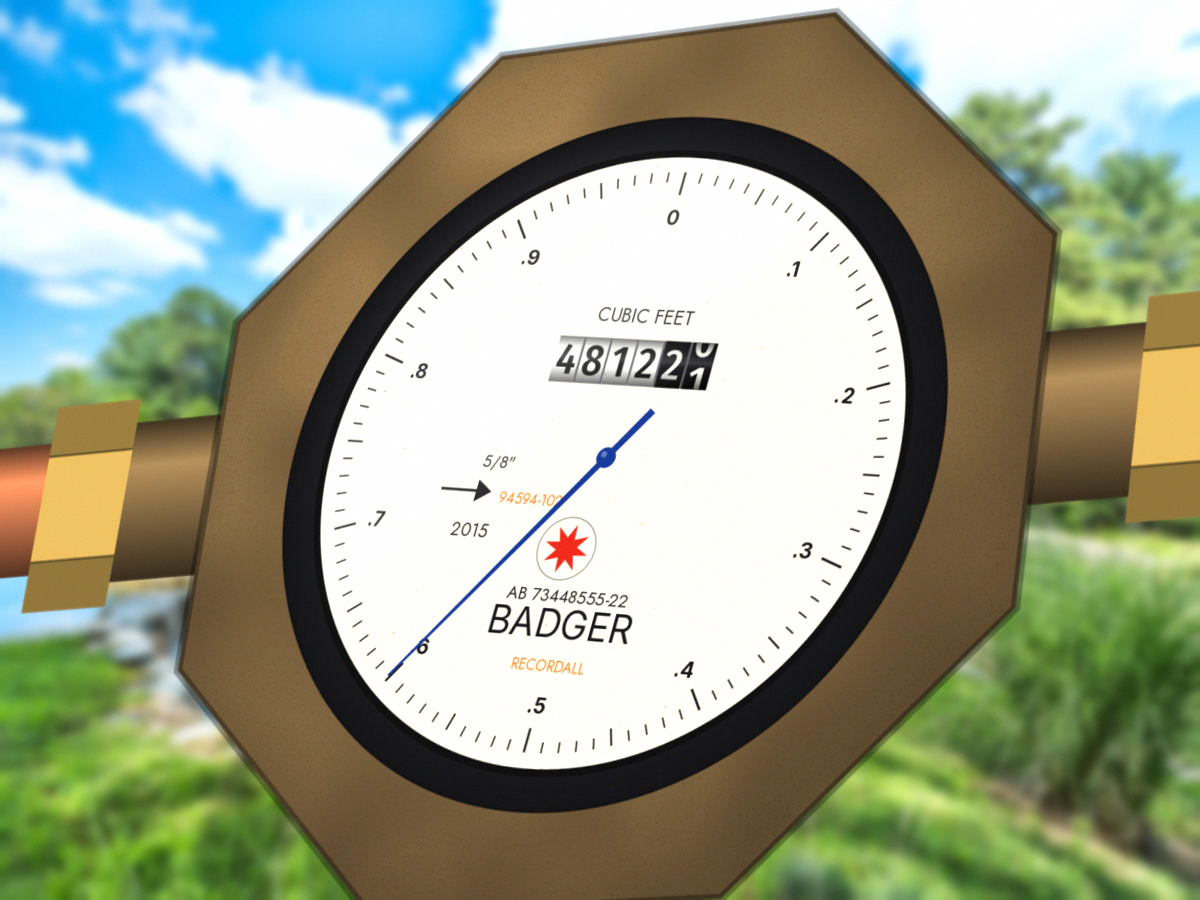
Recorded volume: **481220.60** ft³
